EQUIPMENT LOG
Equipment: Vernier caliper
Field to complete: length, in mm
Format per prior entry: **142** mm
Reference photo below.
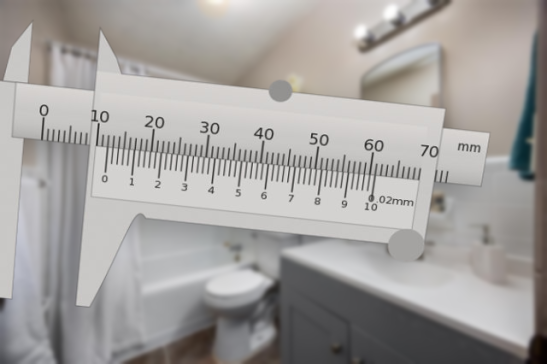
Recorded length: **12.0** mm
